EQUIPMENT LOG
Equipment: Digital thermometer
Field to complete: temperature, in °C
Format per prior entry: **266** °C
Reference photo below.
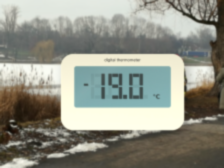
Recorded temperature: **-19.0** °C
